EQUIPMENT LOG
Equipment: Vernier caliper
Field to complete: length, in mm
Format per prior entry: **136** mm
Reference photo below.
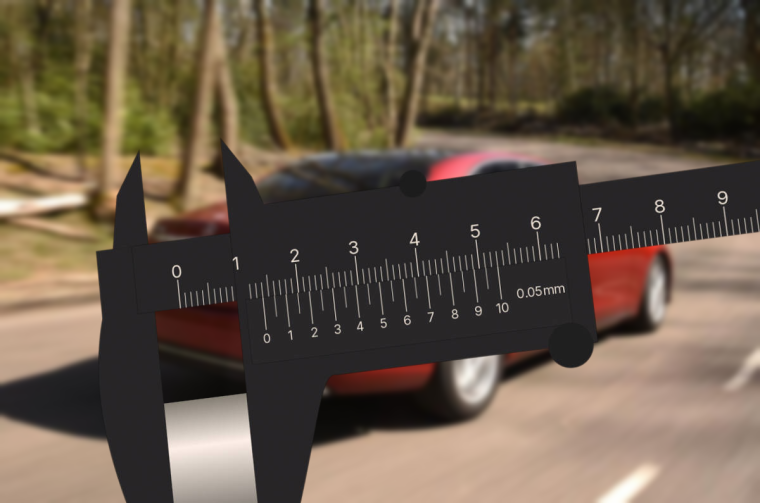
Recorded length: **14.0** mm
